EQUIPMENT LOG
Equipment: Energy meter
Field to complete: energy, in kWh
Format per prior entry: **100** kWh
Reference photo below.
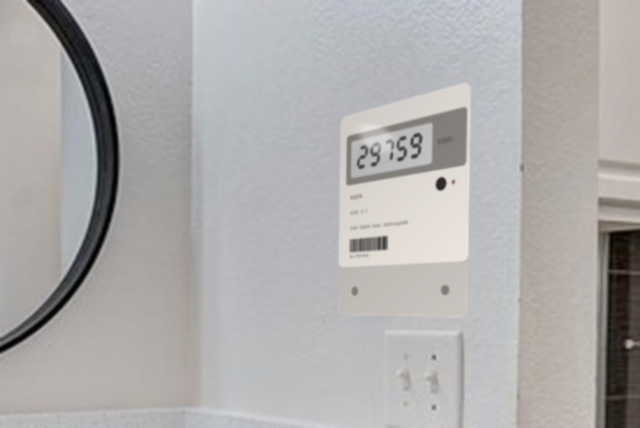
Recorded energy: **29759** kWh
